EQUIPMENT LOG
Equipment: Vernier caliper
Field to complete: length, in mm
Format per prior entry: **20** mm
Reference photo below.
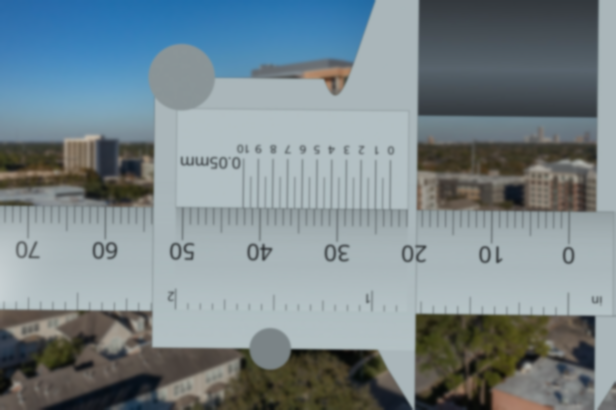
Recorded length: **23.2** mm
